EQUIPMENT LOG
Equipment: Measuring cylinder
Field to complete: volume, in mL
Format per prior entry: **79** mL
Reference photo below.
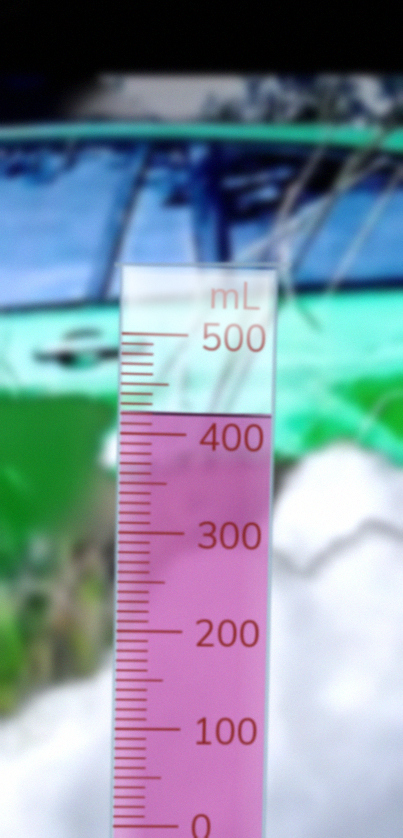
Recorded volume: **420** mL
